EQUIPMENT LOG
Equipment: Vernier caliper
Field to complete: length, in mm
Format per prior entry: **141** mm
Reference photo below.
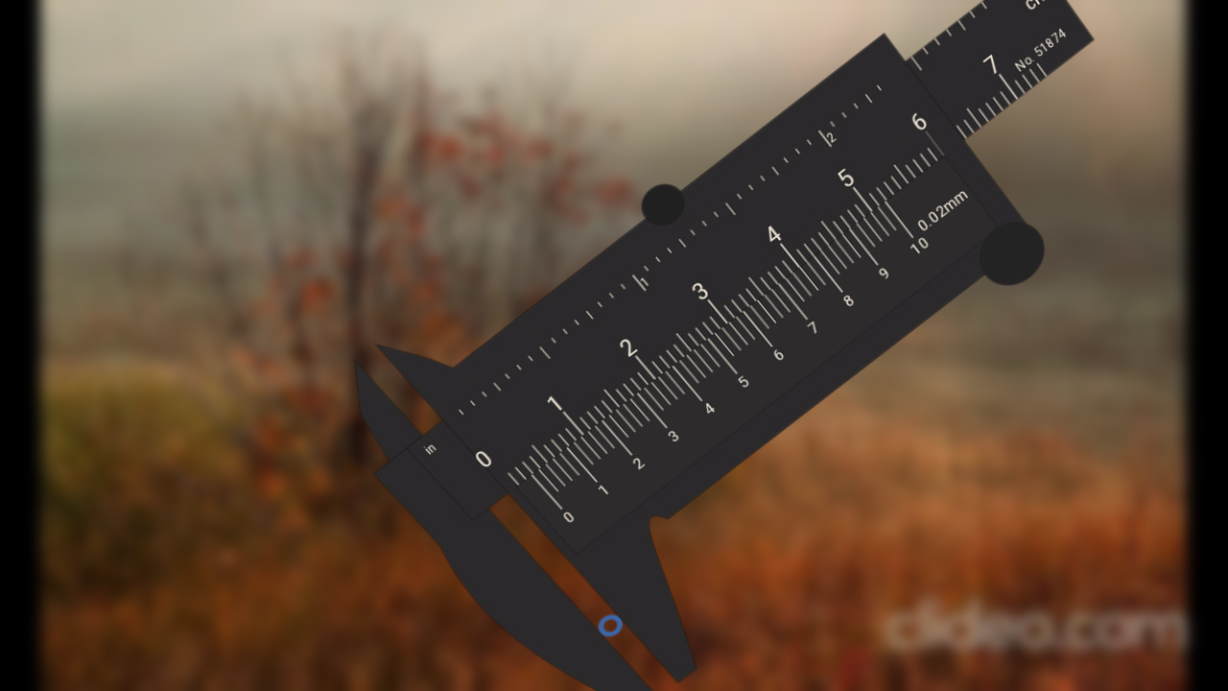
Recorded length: **2.8** mm
